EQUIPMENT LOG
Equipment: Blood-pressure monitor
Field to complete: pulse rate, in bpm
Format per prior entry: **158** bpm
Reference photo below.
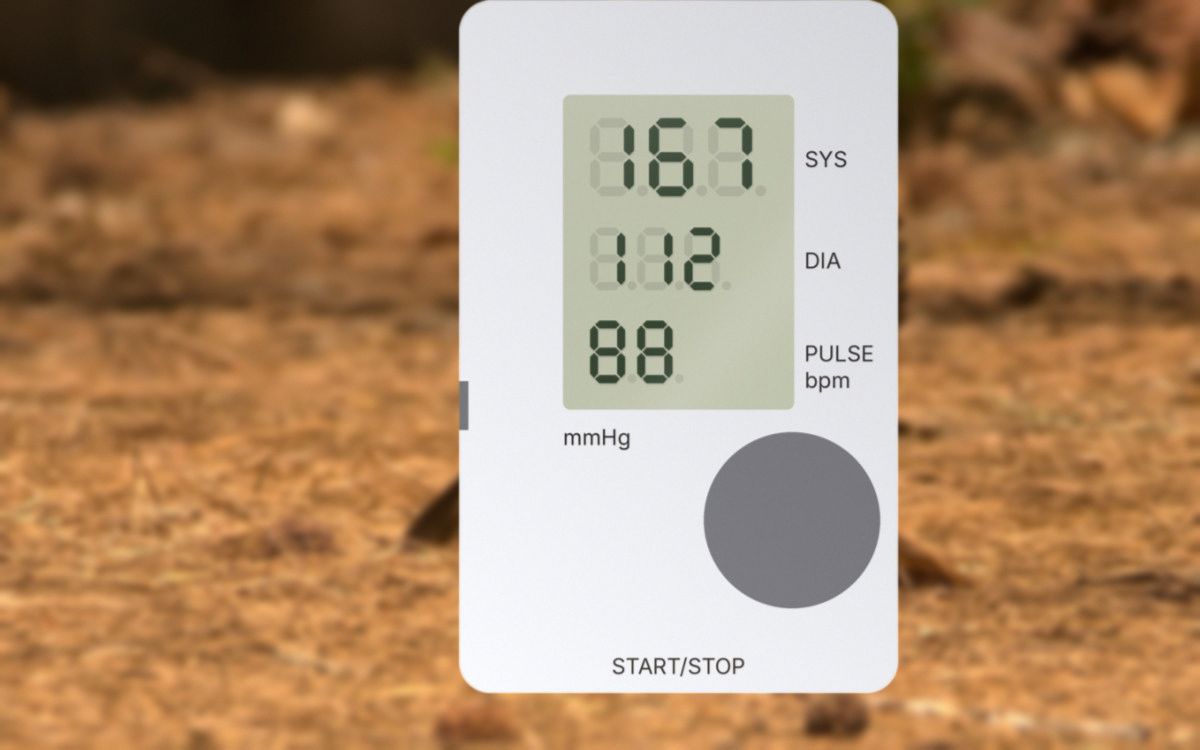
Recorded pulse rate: **88** bpm
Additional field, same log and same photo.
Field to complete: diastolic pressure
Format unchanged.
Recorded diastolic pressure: **112** mmHg
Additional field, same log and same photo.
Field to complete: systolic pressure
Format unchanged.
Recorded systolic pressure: **167** mmHg
